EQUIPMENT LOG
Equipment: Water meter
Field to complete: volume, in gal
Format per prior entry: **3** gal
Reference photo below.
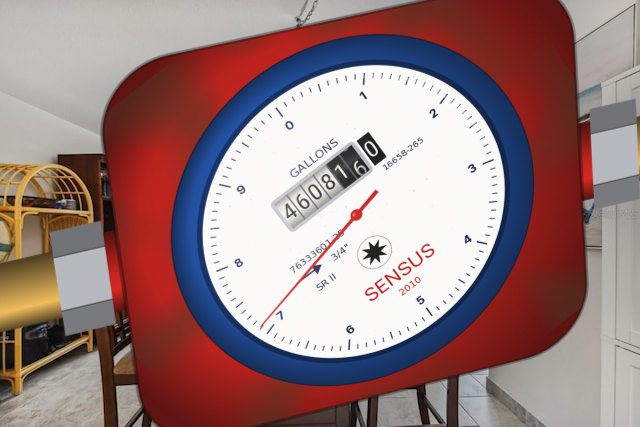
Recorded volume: **4608157.1** gal
